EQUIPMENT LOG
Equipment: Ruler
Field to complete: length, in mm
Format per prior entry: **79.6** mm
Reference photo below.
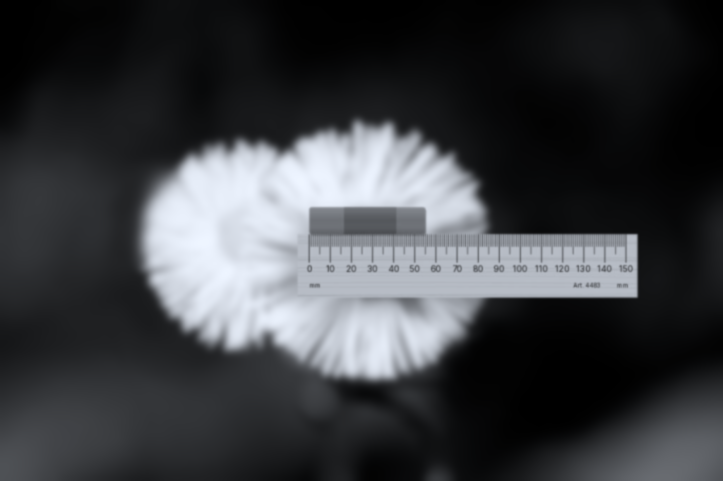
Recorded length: **55** mm
